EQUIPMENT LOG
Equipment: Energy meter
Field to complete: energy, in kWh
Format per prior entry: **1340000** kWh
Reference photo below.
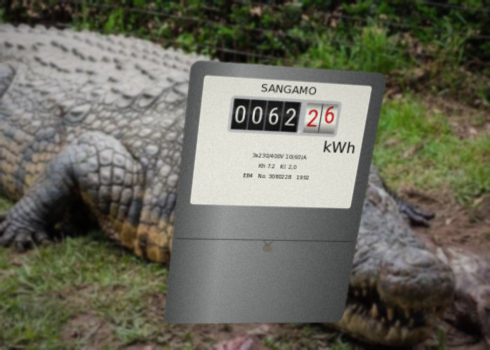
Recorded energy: **62.26** kWh
